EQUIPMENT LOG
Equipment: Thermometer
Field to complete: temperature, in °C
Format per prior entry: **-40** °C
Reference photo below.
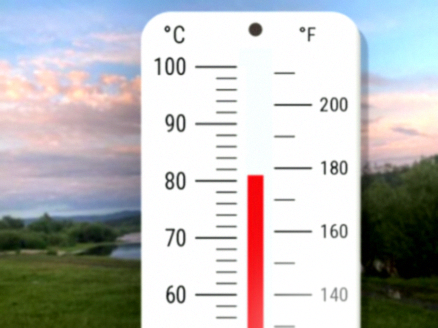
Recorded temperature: **81** °C
